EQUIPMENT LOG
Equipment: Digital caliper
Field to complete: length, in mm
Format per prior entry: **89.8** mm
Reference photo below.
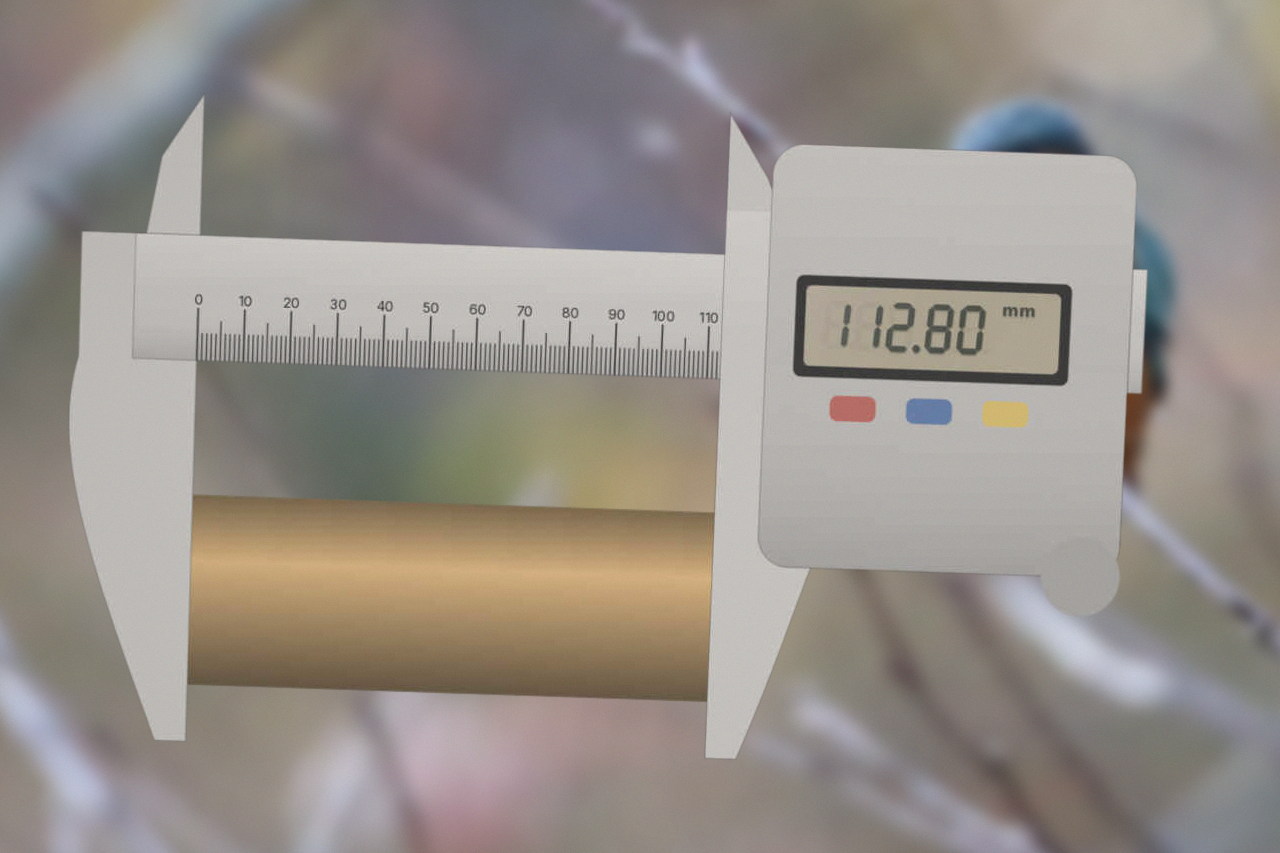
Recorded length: **112.80** mm
